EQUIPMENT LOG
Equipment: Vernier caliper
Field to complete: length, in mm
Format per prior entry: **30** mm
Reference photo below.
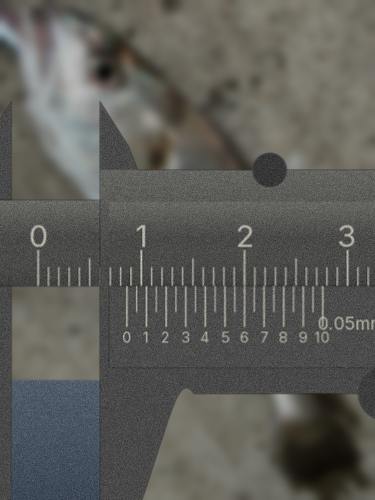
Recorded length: **8.6** mm
